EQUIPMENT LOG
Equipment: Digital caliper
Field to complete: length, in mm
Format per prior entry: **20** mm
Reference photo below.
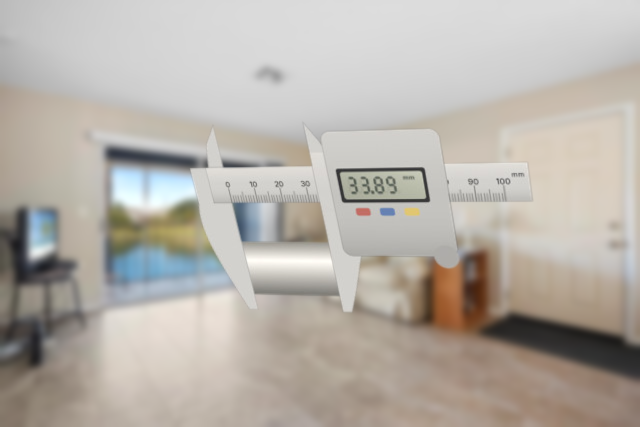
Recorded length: **33.89** mm
